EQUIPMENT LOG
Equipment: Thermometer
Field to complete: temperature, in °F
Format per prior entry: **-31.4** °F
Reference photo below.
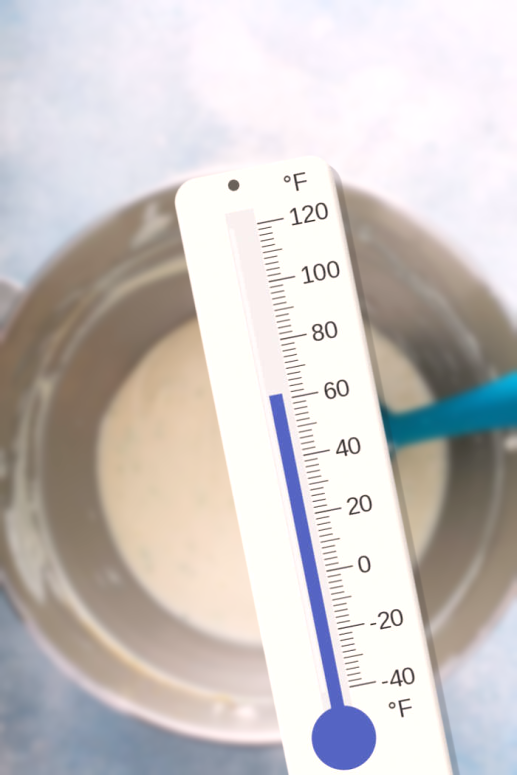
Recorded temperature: **62** °F
